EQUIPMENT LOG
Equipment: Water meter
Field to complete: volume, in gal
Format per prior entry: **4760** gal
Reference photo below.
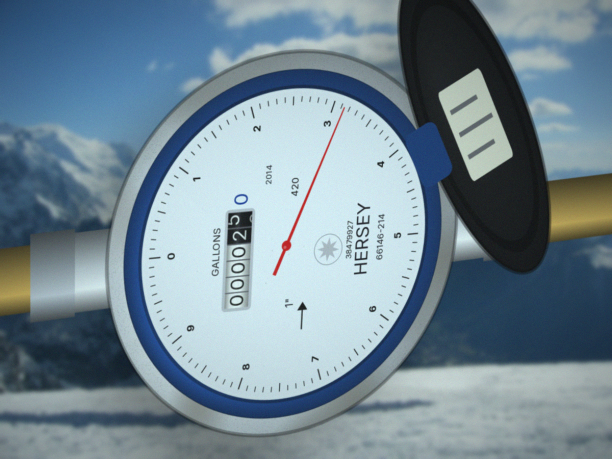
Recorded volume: **253.1** gal
